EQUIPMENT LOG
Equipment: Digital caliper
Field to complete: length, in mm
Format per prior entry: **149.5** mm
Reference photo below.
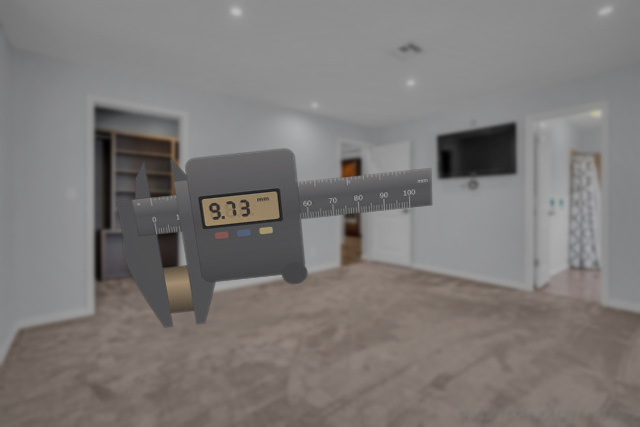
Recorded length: **9.73** mm
